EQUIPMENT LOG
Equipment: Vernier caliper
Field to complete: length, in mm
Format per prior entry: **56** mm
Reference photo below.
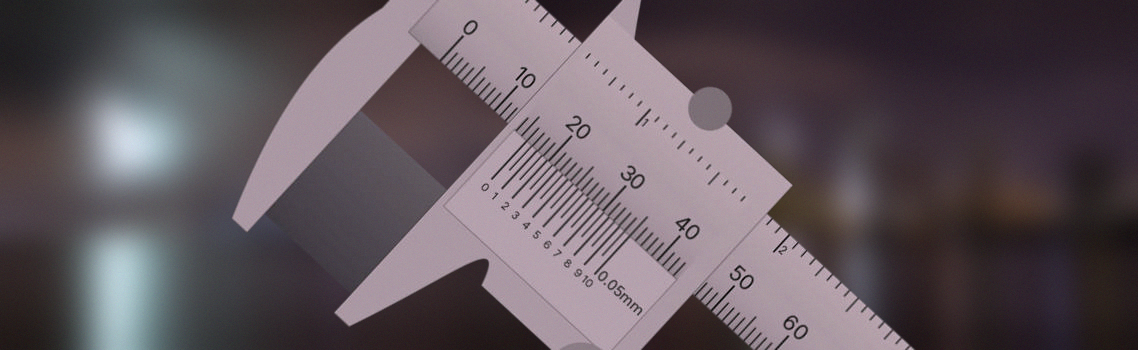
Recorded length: **16.0** mm
